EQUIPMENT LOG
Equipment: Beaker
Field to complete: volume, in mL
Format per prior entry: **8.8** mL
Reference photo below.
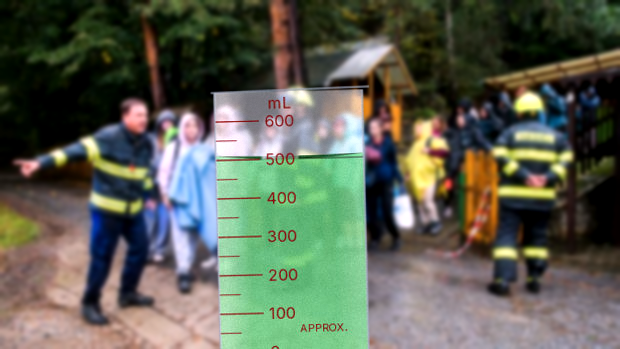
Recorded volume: **500** mL
